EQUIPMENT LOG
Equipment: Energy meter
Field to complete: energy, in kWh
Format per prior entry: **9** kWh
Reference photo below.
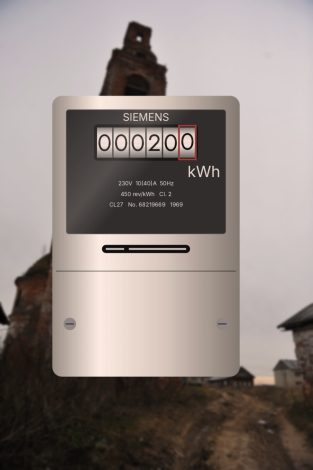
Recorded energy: **20.0** kWh
